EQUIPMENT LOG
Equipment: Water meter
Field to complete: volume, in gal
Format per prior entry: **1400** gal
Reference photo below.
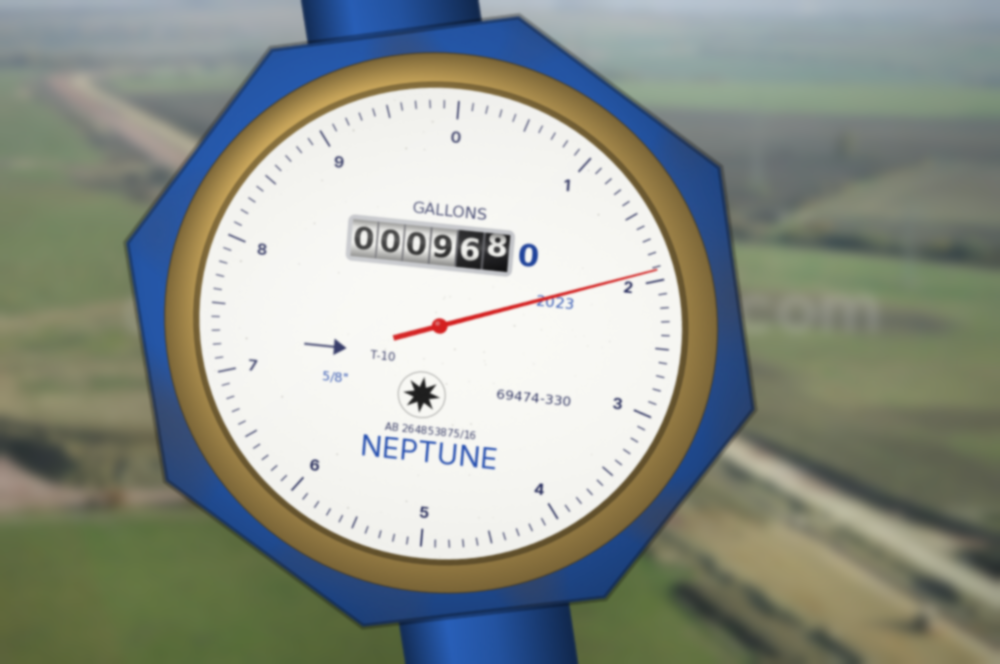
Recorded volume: **9681.9** gal
